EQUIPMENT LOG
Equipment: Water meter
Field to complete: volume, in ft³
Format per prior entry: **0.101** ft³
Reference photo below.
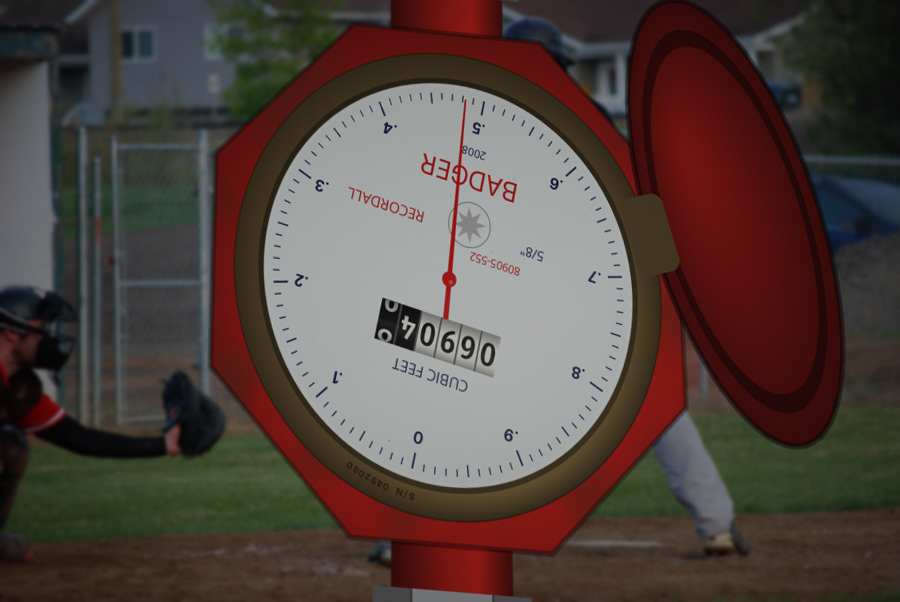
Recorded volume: **69048.48** ft³
